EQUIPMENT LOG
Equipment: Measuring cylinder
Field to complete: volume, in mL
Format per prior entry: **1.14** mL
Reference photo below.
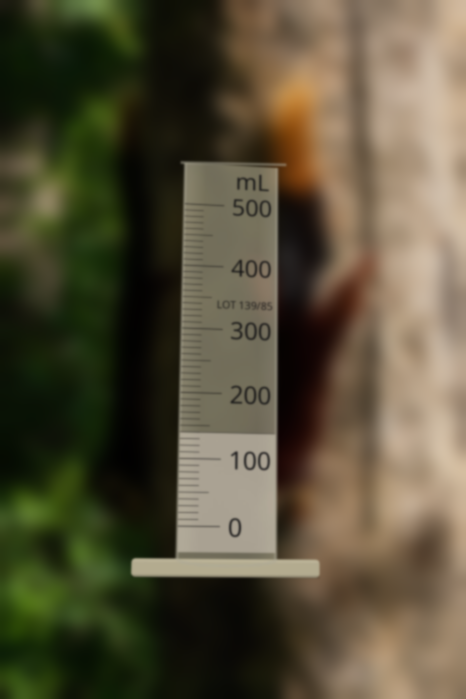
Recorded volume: **140** mL
